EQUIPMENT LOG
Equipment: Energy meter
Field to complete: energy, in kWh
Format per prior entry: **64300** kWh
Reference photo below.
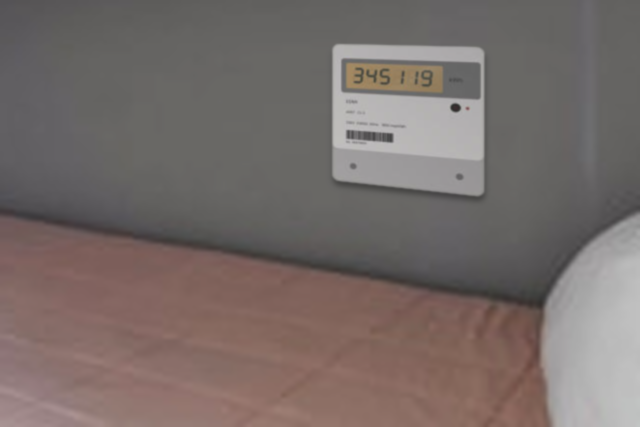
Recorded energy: **345119** kWh
